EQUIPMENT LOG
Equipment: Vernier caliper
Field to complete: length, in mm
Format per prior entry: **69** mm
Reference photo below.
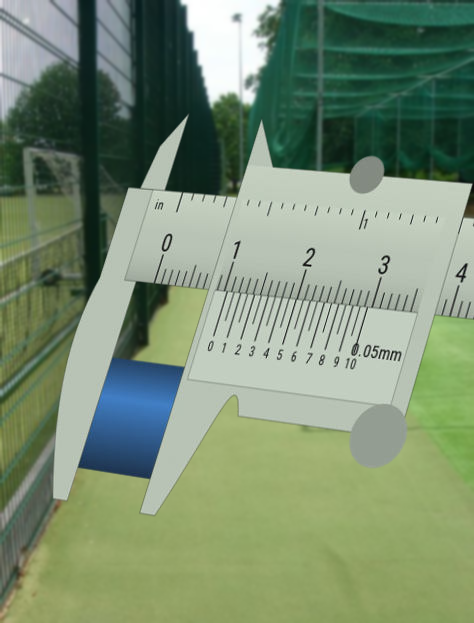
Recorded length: **10.4** mm
